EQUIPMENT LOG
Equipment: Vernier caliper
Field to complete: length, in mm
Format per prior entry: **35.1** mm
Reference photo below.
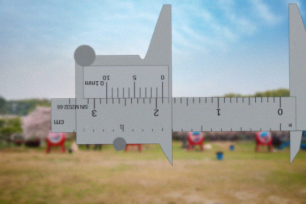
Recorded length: **19.0** mm
